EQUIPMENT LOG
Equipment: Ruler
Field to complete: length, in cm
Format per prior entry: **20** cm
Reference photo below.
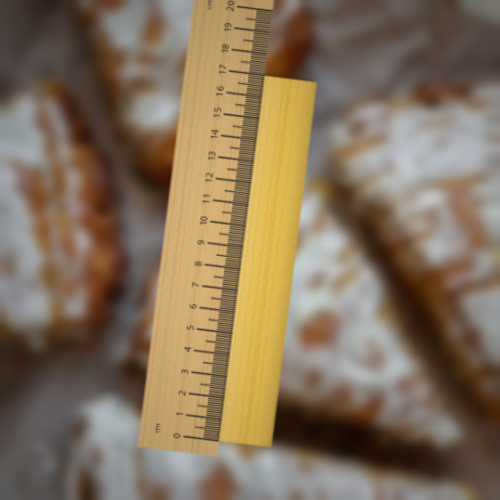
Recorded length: **17** cm
